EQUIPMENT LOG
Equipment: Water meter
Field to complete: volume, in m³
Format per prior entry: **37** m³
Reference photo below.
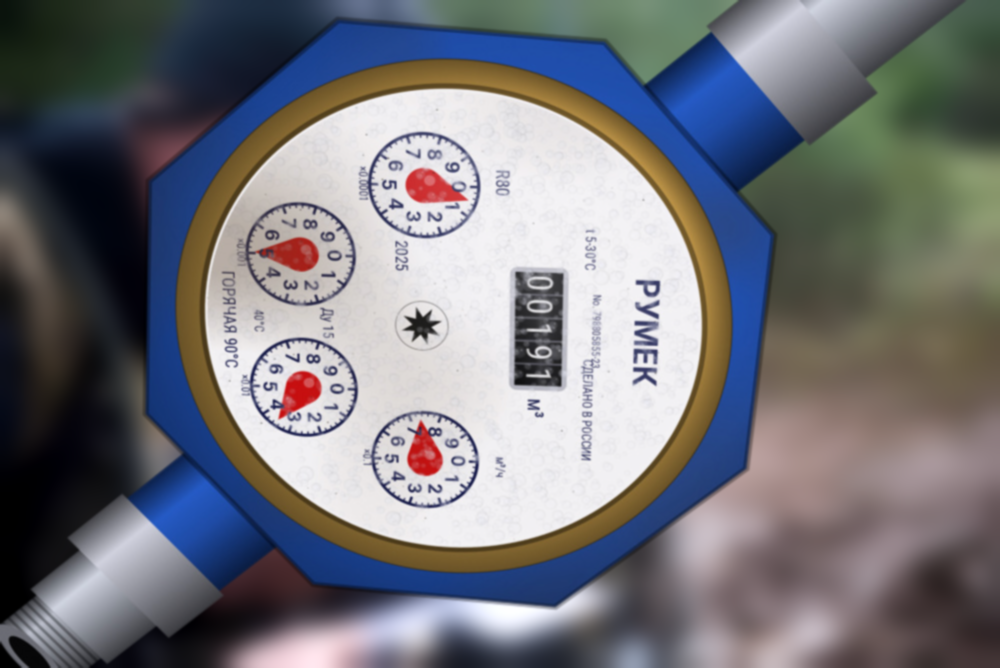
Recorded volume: **191.7350** m³
